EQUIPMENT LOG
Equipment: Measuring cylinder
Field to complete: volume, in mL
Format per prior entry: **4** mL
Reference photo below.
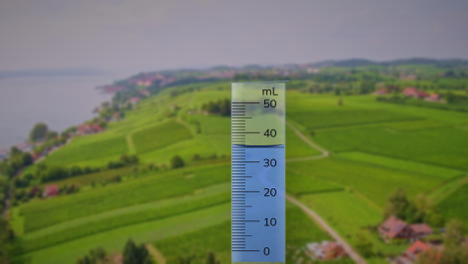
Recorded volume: **35** mL
